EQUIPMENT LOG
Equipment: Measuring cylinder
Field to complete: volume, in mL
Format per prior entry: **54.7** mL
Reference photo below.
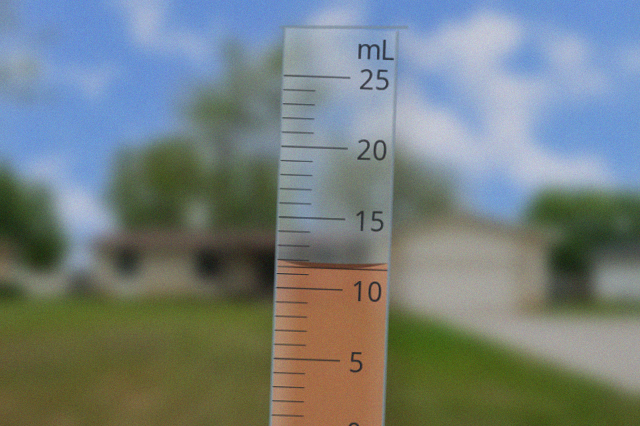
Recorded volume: **11.5** mL
